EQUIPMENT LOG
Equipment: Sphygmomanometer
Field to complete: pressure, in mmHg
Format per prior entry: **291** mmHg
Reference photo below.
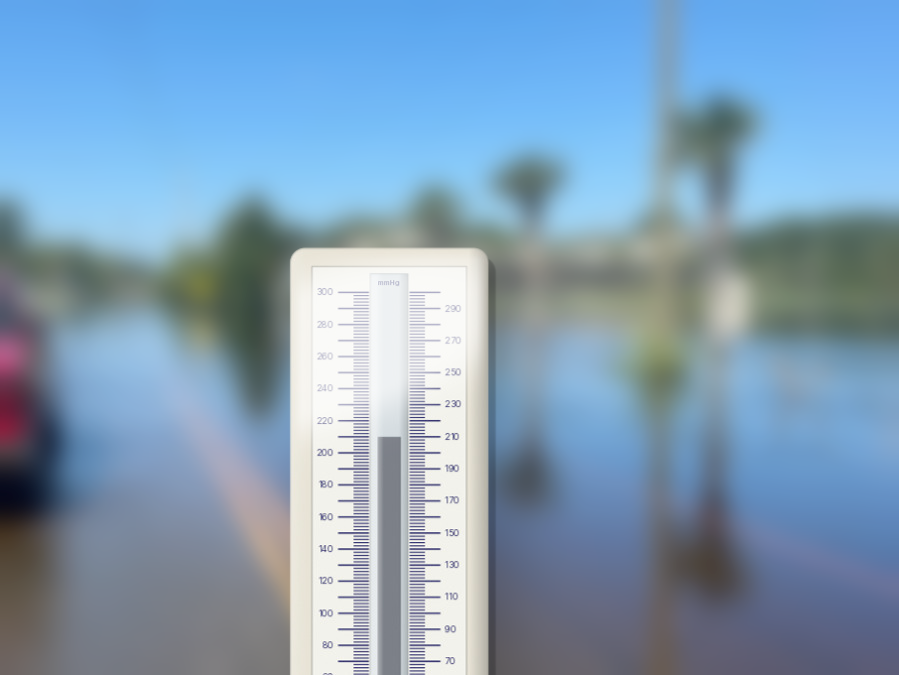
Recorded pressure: **210** mmHg
